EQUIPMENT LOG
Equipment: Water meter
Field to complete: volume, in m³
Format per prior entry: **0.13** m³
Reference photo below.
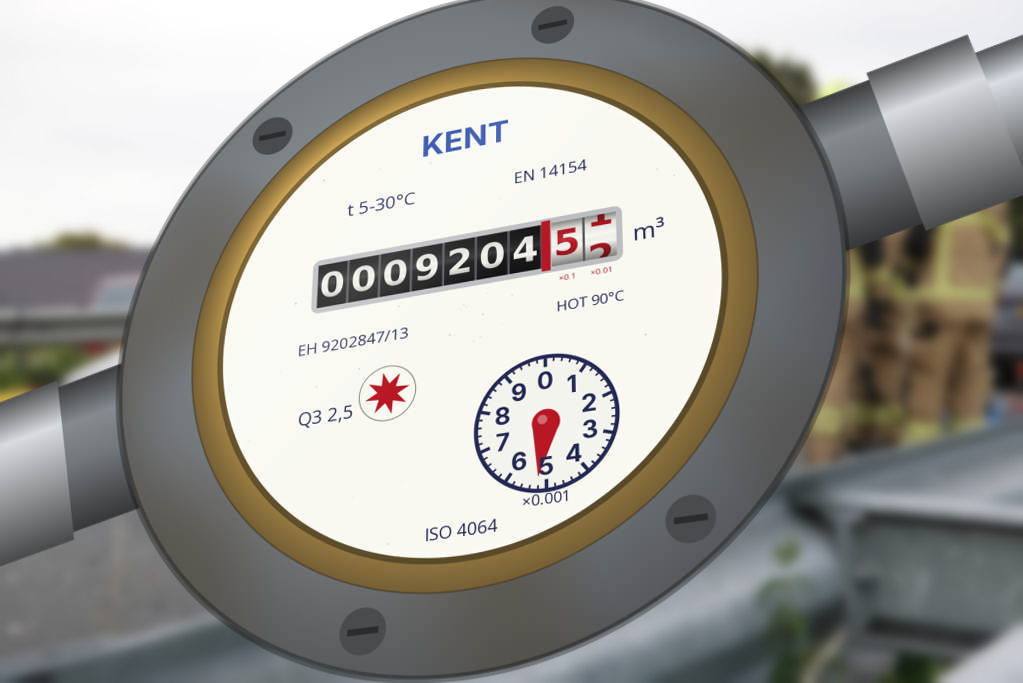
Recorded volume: **9204.515** m³
